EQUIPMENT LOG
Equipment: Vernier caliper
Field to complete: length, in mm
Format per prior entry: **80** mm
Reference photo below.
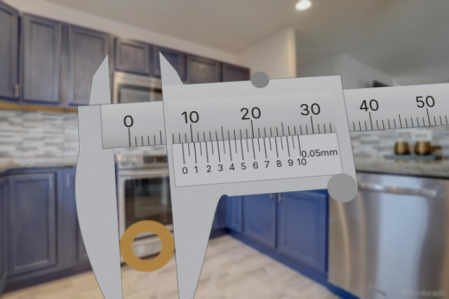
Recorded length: **8.4** mm
